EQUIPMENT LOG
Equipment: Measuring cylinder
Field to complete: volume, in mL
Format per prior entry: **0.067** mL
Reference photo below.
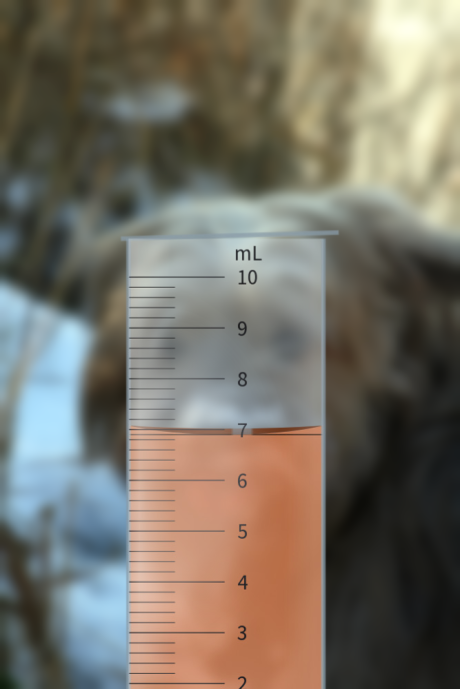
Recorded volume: **6.9** mL
